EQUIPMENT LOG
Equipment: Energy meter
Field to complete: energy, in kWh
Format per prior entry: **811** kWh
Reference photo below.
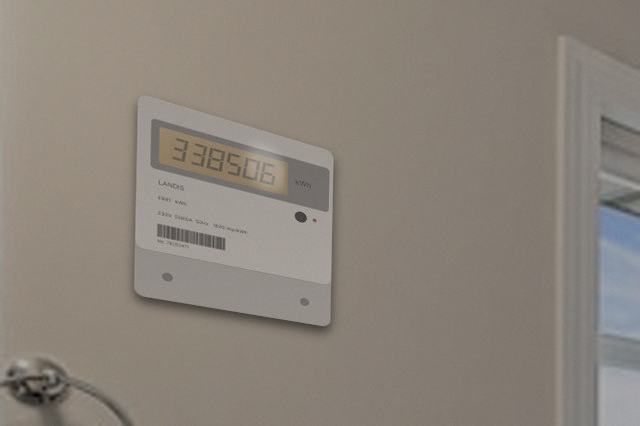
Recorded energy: **338506** kWh
